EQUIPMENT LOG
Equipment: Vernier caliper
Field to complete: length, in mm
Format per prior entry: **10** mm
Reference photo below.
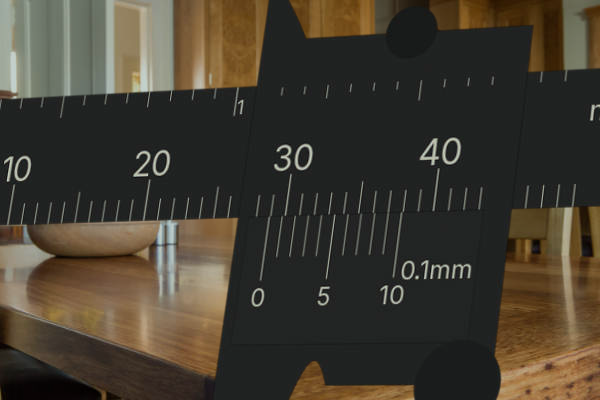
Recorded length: **28.9** mm
